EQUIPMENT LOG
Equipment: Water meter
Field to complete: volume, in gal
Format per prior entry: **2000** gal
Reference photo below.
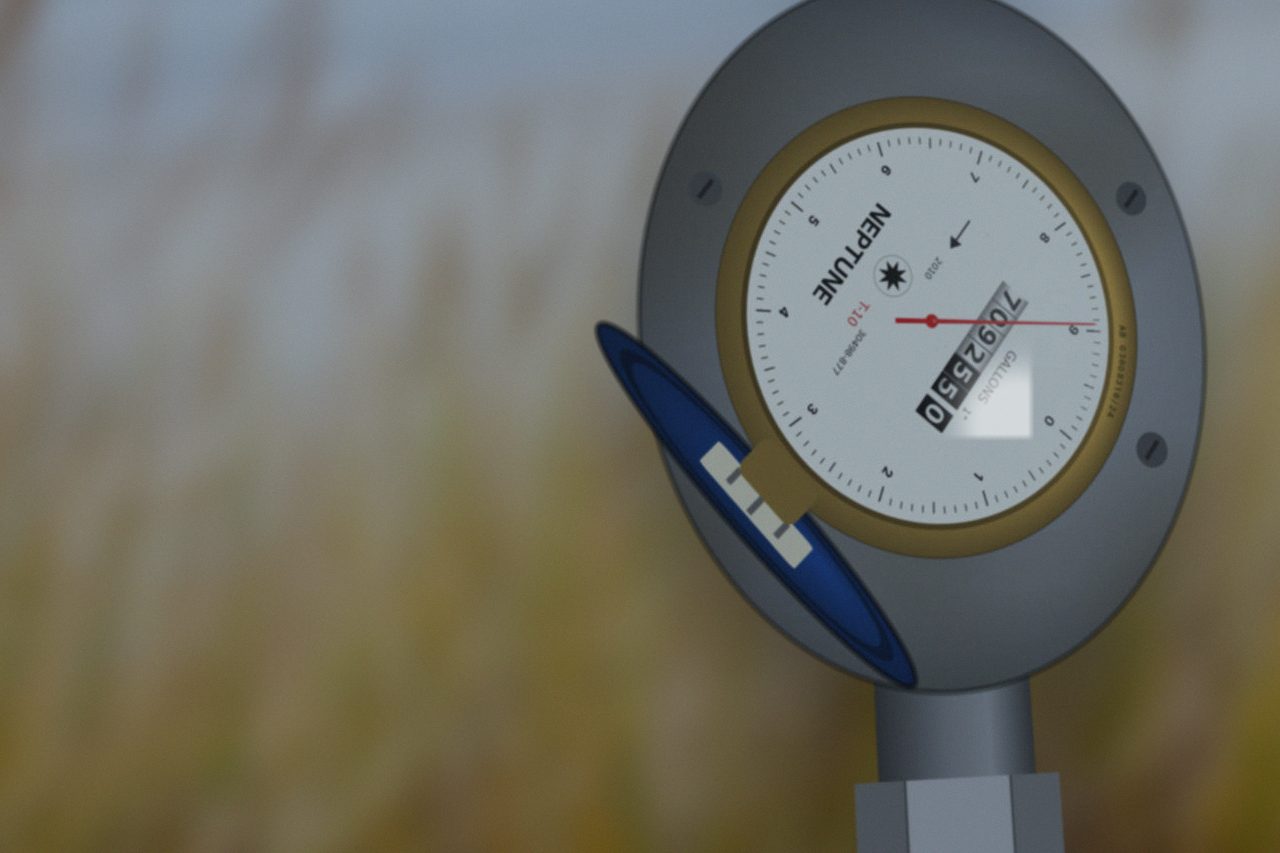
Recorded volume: **7092548.9** gal
